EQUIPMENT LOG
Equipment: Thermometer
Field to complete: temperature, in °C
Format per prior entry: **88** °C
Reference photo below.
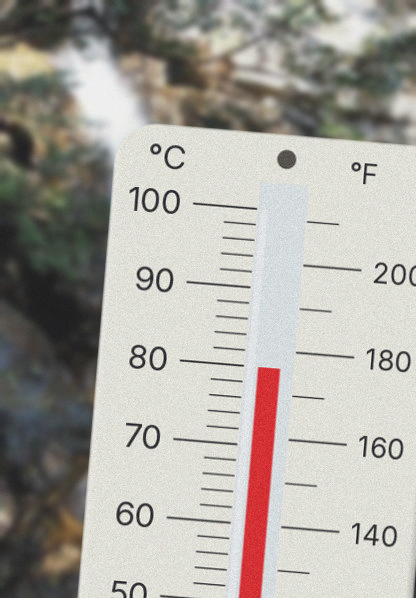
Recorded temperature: **80** °C
